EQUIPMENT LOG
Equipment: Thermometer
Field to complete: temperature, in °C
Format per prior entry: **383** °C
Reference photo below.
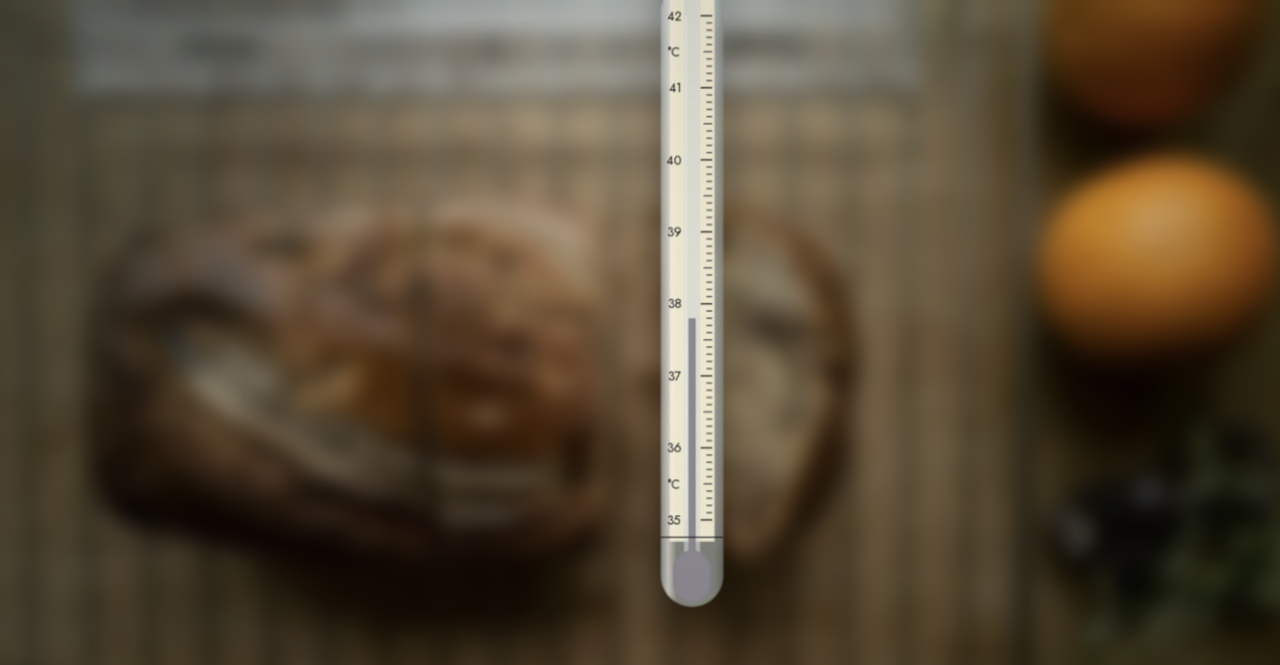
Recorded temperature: **37.8** °C
